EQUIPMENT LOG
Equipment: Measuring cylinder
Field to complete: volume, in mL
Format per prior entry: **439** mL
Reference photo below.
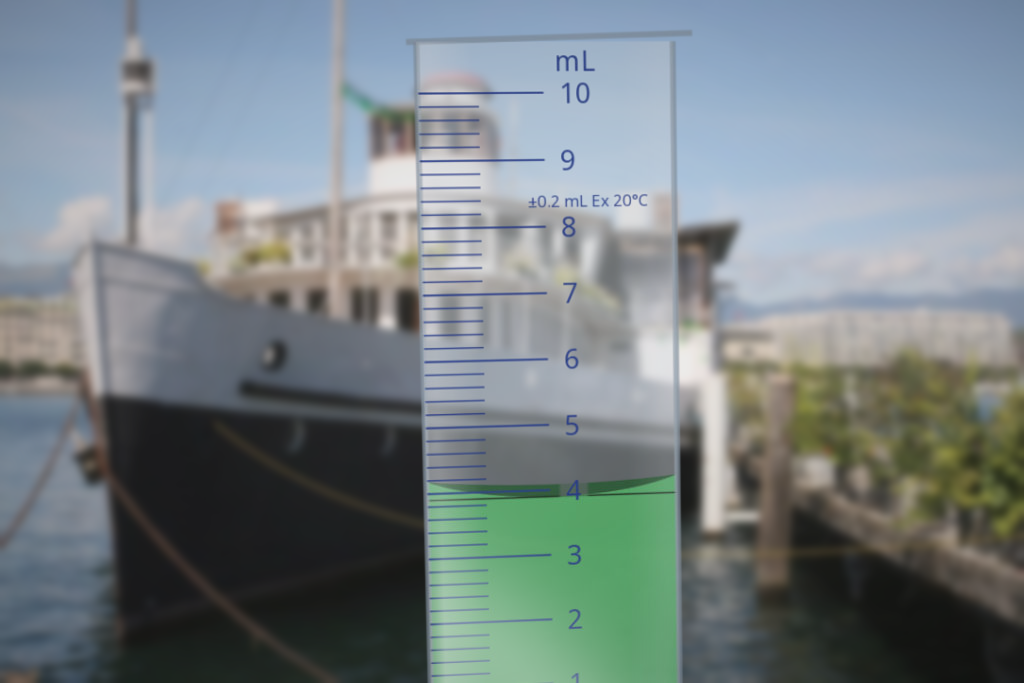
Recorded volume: **3.9** mL
